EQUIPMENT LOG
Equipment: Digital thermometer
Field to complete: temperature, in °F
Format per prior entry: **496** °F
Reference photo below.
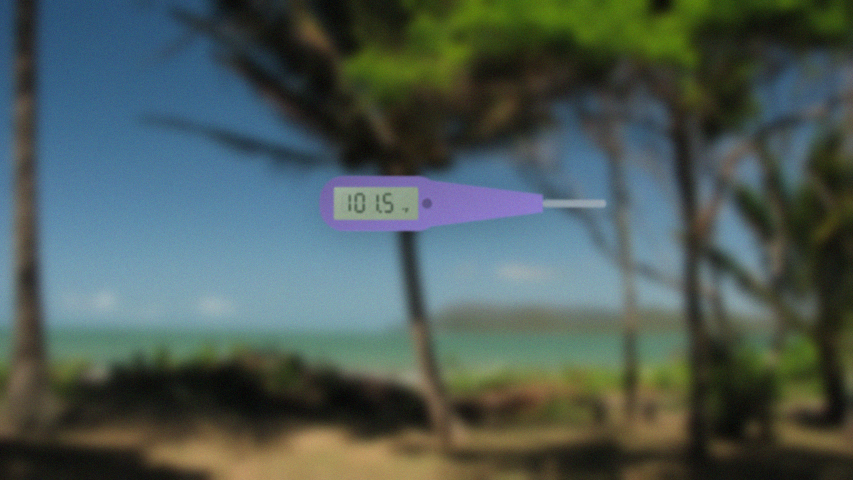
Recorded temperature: **101.5** °F
